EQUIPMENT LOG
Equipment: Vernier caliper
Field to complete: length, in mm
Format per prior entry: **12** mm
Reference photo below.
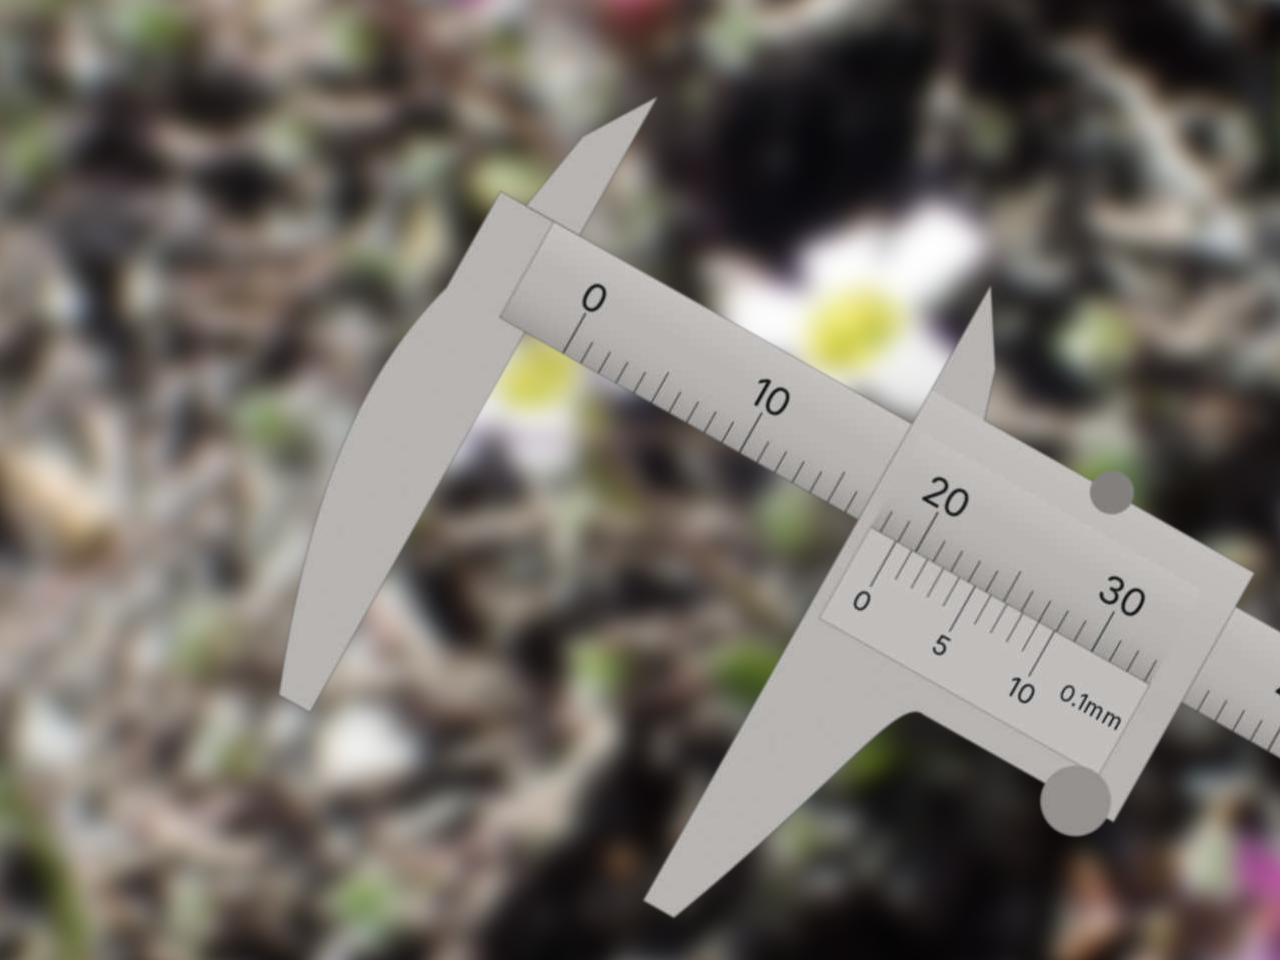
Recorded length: **18.9** mm
